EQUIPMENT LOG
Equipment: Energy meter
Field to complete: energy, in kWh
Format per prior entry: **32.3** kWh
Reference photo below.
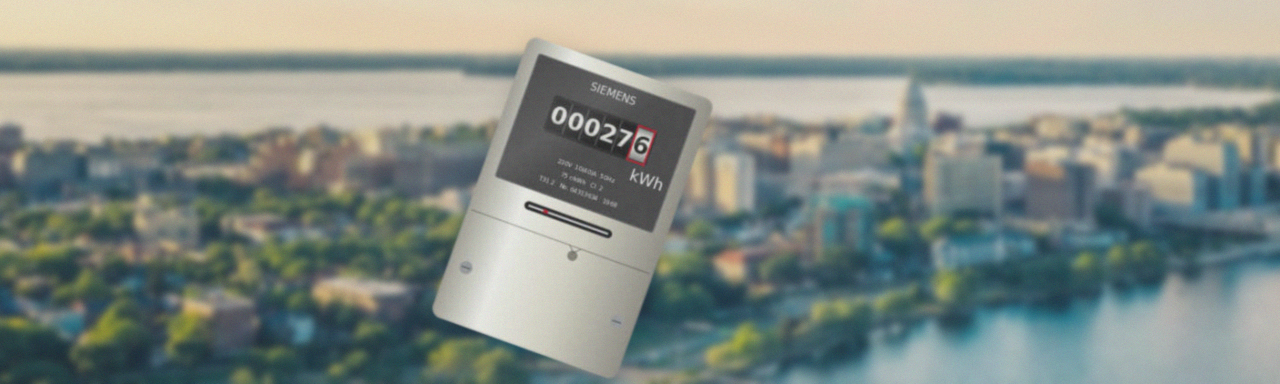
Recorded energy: **27.6** kWh
